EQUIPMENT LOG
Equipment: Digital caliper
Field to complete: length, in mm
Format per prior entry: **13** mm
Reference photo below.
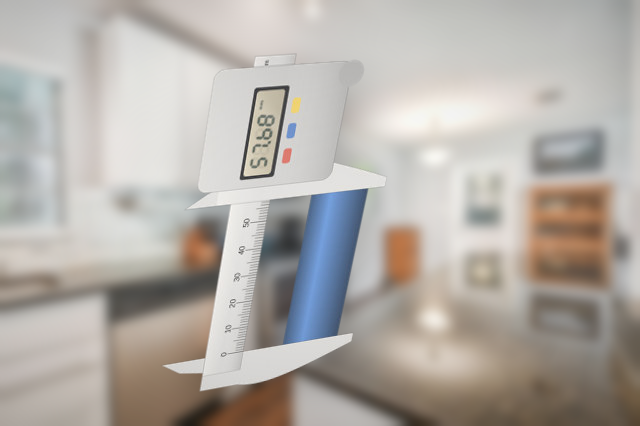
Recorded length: **57.68** mm
